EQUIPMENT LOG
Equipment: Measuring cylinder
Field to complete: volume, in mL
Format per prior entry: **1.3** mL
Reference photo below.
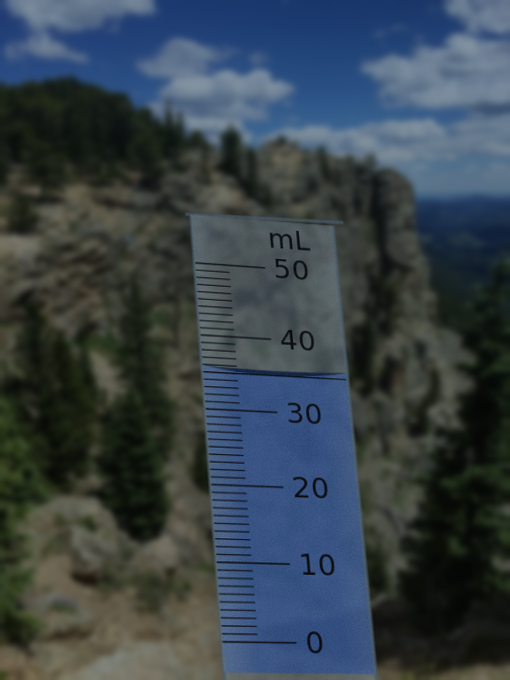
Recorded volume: **35** mL
